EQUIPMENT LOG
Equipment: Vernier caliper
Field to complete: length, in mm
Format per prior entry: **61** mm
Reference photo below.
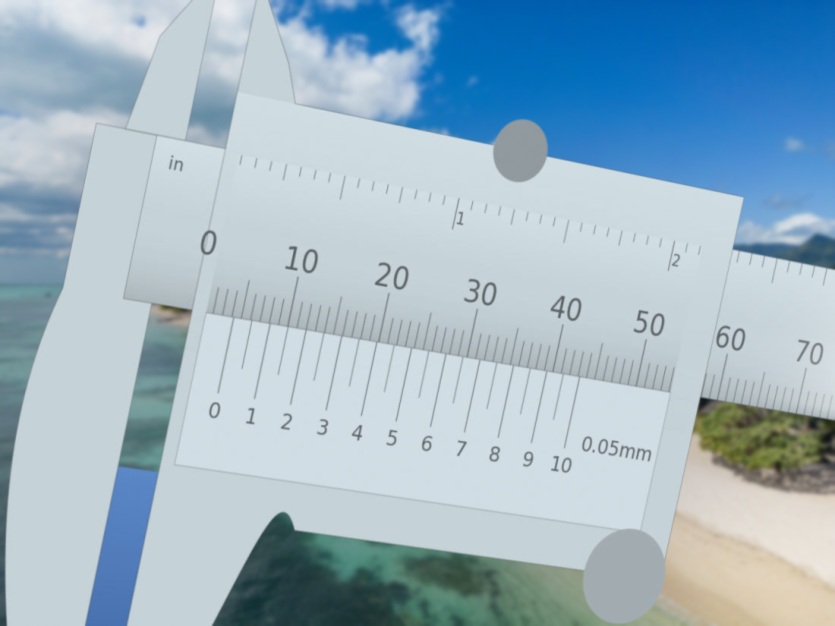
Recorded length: **4.2** mm
